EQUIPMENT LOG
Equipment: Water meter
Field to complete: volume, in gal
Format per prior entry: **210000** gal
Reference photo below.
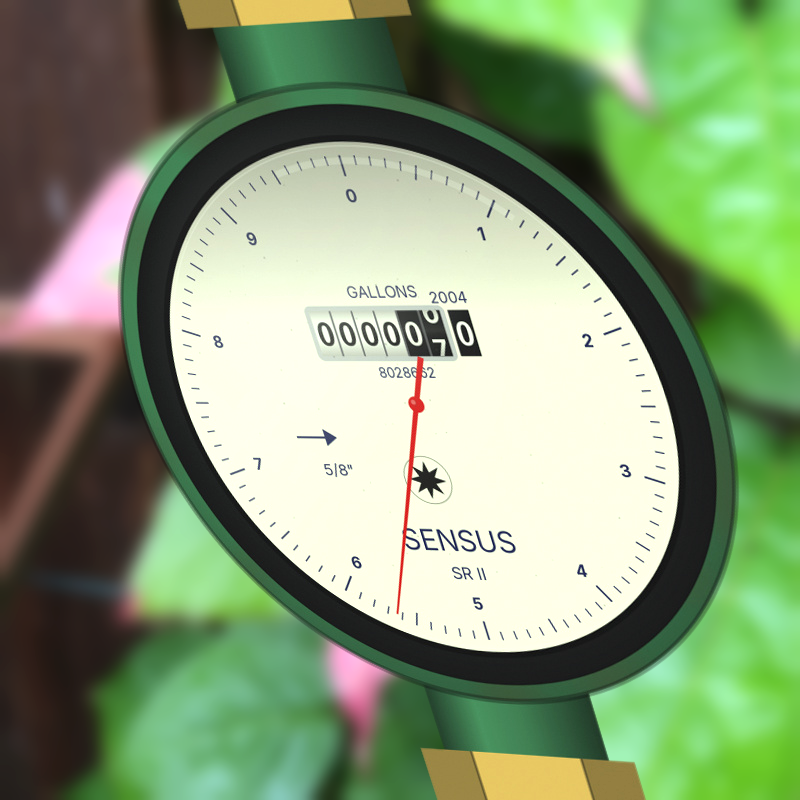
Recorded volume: **65.6** gal
